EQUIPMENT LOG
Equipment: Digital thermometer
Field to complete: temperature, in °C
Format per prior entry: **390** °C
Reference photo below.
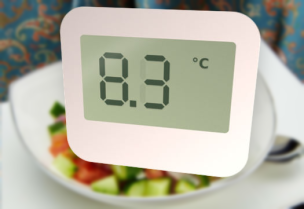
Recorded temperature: **8.3** °C
